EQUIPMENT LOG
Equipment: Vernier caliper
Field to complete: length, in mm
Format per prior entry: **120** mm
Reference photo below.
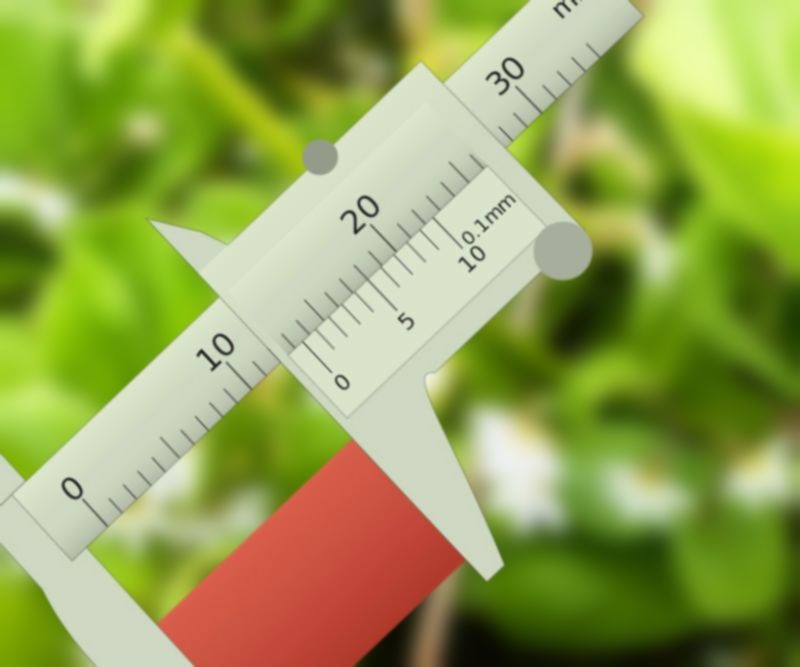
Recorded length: **13.5** mm
